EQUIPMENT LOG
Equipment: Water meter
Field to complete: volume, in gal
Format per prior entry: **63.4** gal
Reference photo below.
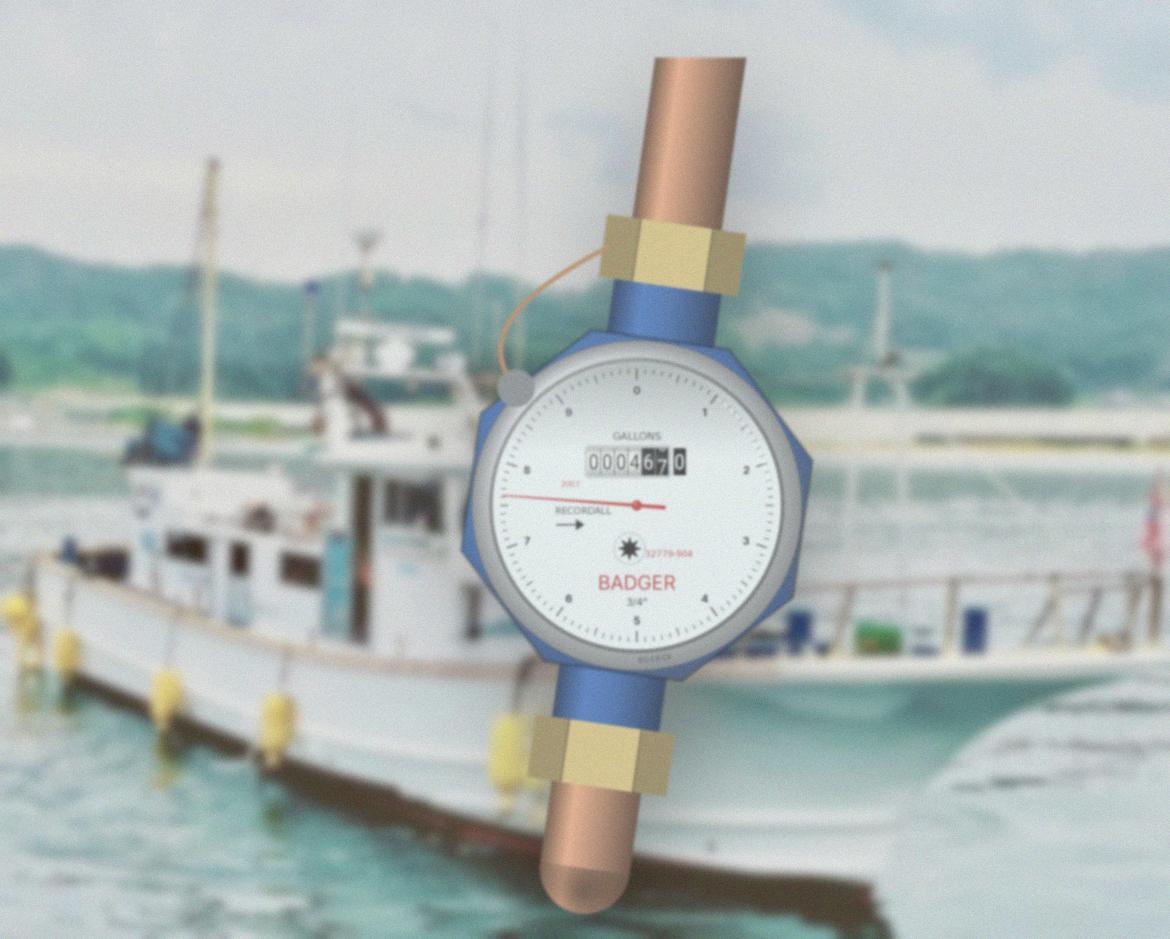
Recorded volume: **4667.6** gal
